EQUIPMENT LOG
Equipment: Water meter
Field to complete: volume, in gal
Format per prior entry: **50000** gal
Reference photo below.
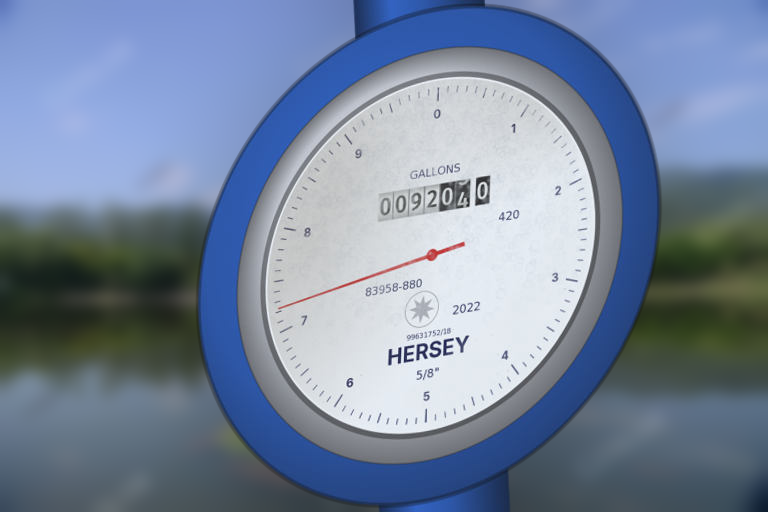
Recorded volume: **92037.2** gal
